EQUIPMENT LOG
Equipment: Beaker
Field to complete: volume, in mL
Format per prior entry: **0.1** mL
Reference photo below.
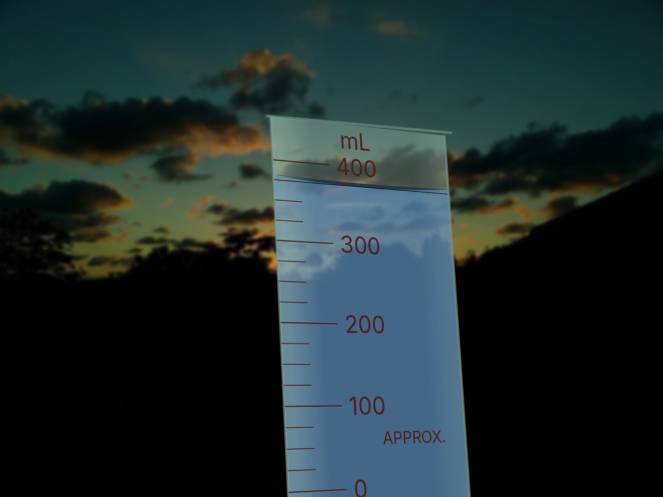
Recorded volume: **375** mL
